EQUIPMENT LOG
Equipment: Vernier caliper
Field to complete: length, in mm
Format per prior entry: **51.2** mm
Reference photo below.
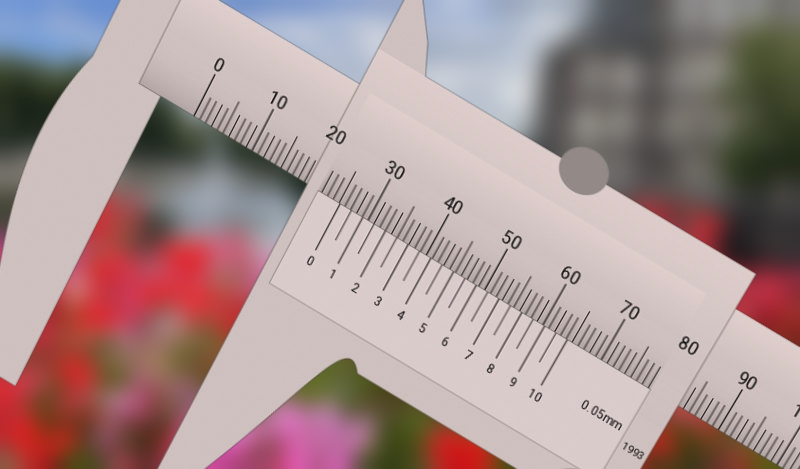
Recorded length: **25.2** mm
